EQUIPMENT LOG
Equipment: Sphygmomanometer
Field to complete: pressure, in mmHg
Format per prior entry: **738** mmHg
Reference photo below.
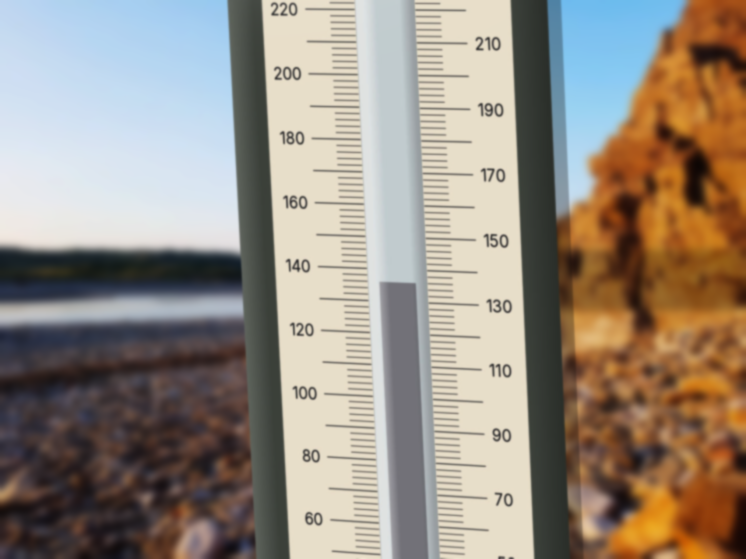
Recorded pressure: **136** mmHg
